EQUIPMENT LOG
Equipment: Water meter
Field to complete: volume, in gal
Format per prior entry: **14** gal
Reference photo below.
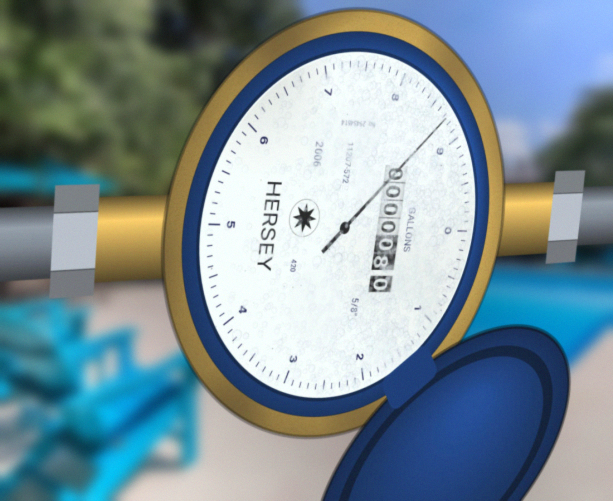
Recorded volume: **78.7** gal
